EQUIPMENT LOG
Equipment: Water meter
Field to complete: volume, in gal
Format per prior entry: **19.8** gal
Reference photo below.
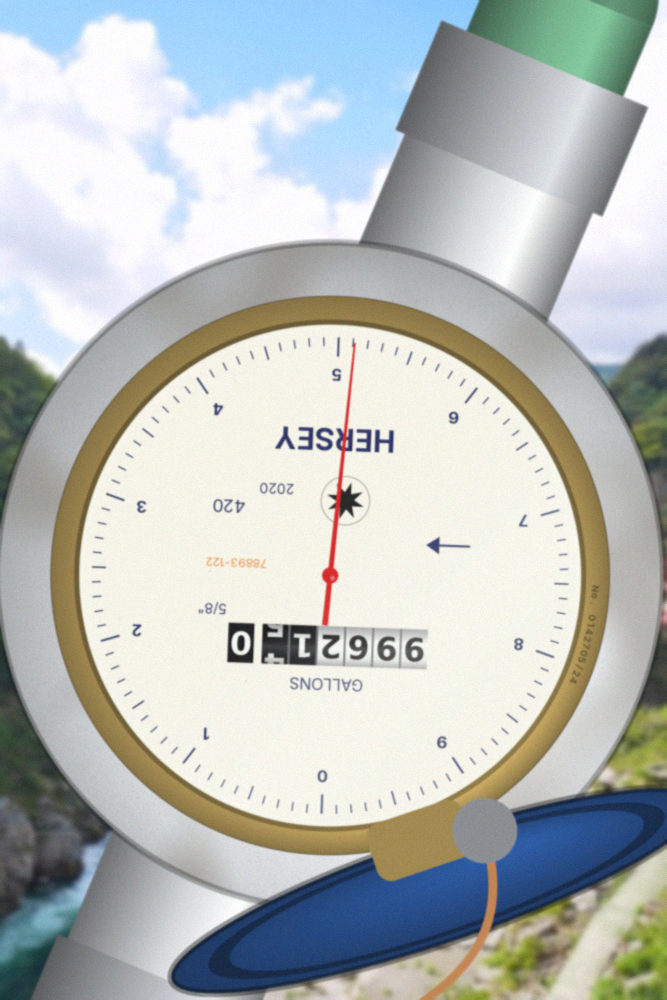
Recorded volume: **9962145.1** gal
